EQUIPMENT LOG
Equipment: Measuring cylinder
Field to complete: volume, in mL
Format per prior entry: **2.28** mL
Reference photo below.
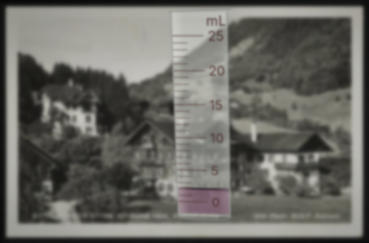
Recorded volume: **2** mL
